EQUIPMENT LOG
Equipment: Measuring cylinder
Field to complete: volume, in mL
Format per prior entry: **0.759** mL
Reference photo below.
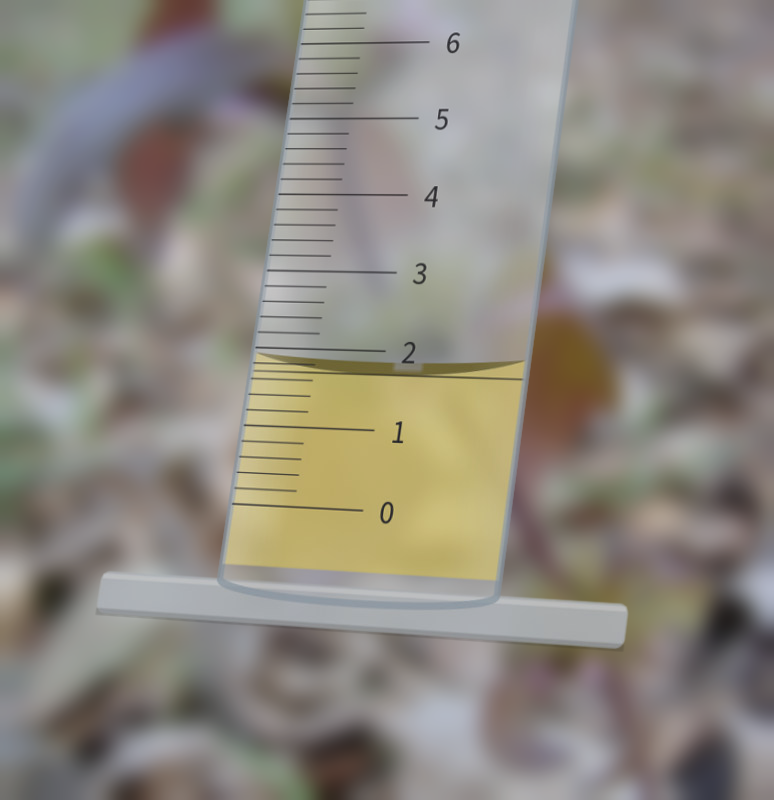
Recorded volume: **1.7** mL
